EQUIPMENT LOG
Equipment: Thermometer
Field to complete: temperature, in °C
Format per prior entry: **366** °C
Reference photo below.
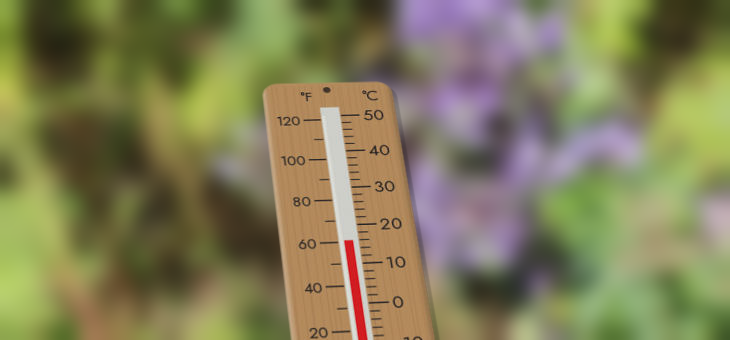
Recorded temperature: **16** °C
